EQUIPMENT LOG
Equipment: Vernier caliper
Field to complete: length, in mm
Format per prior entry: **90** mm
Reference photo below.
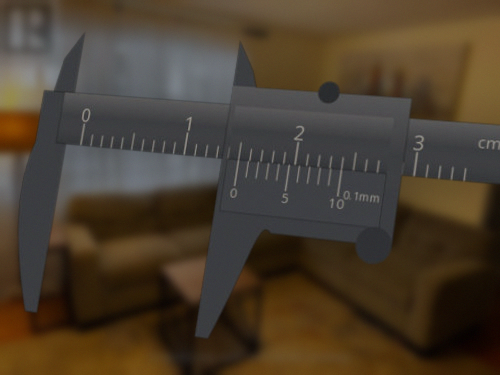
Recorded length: **15.0** mm
